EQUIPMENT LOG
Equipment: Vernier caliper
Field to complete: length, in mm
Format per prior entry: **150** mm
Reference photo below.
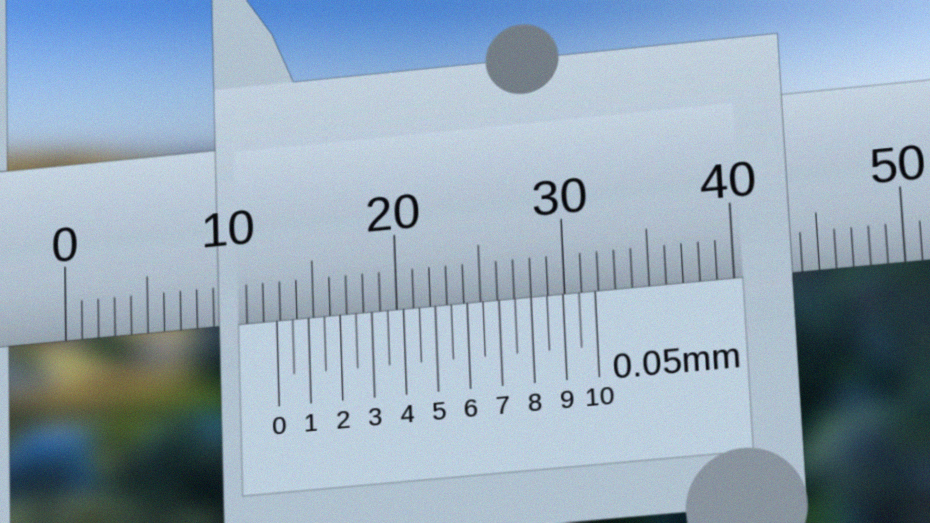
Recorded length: **12.8** mm
